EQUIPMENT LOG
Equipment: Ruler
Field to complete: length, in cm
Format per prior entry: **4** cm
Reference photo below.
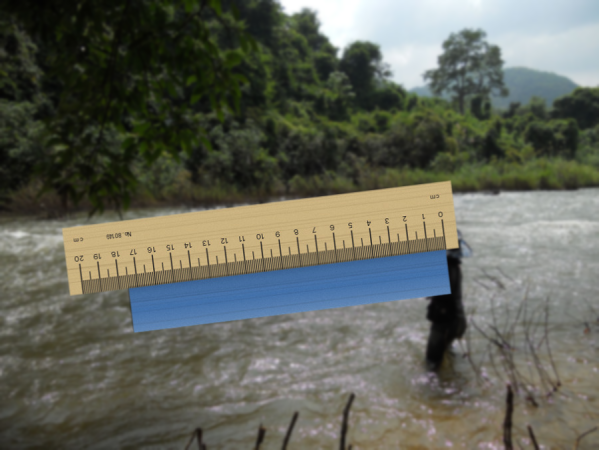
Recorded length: **17.5** cm
